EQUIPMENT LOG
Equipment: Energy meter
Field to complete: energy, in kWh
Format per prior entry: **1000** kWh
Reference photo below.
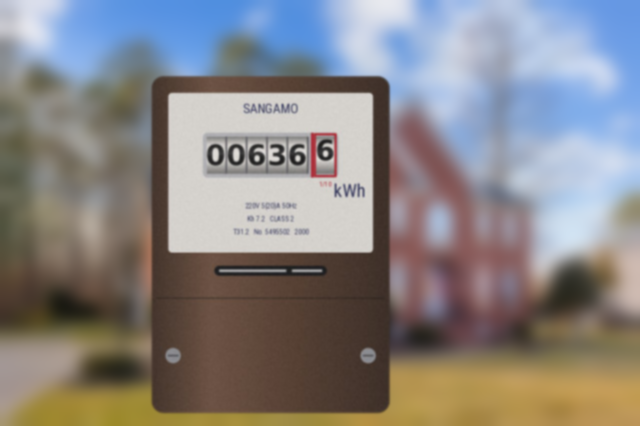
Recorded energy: **636.6** kWh
